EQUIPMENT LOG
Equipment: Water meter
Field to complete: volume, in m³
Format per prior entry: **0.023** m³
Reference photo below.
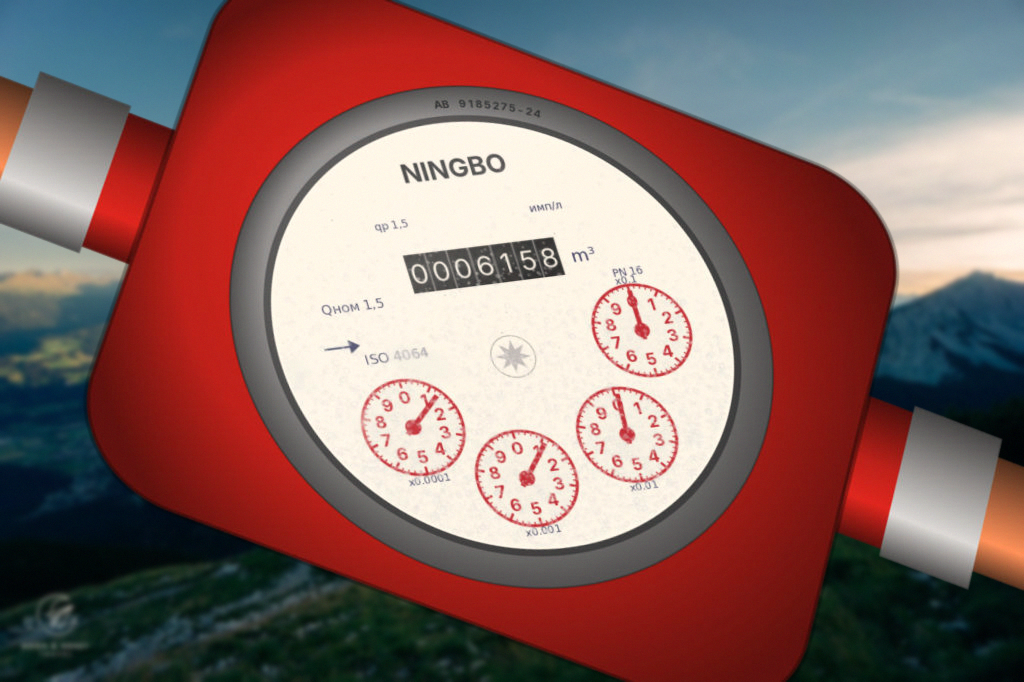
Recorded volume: **6158.0011** m³
